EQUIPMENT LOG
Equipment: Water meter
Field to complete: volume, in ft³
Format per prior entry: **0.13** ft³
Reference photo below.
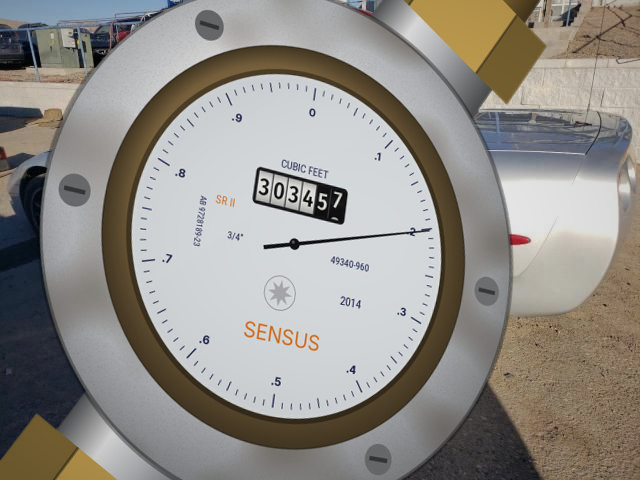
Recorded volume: **303457.20** ft³
